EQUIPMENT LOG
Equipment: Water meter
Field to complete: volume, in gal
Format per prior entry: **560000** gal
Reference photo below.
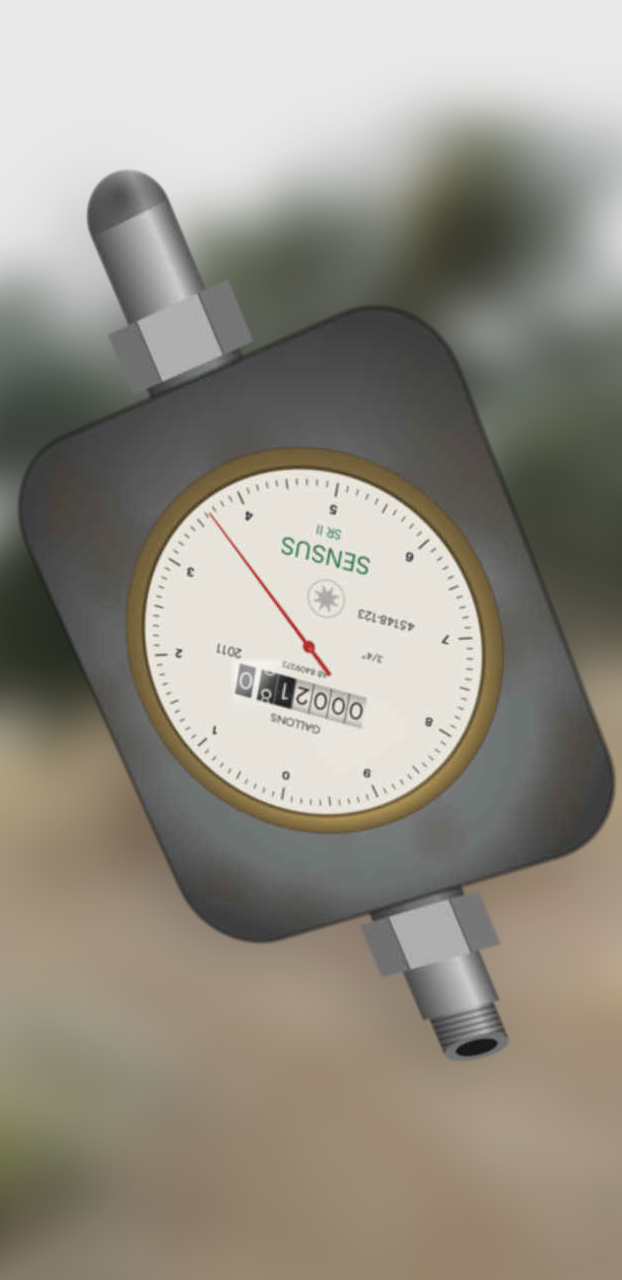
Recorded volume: **2183.6** gal
